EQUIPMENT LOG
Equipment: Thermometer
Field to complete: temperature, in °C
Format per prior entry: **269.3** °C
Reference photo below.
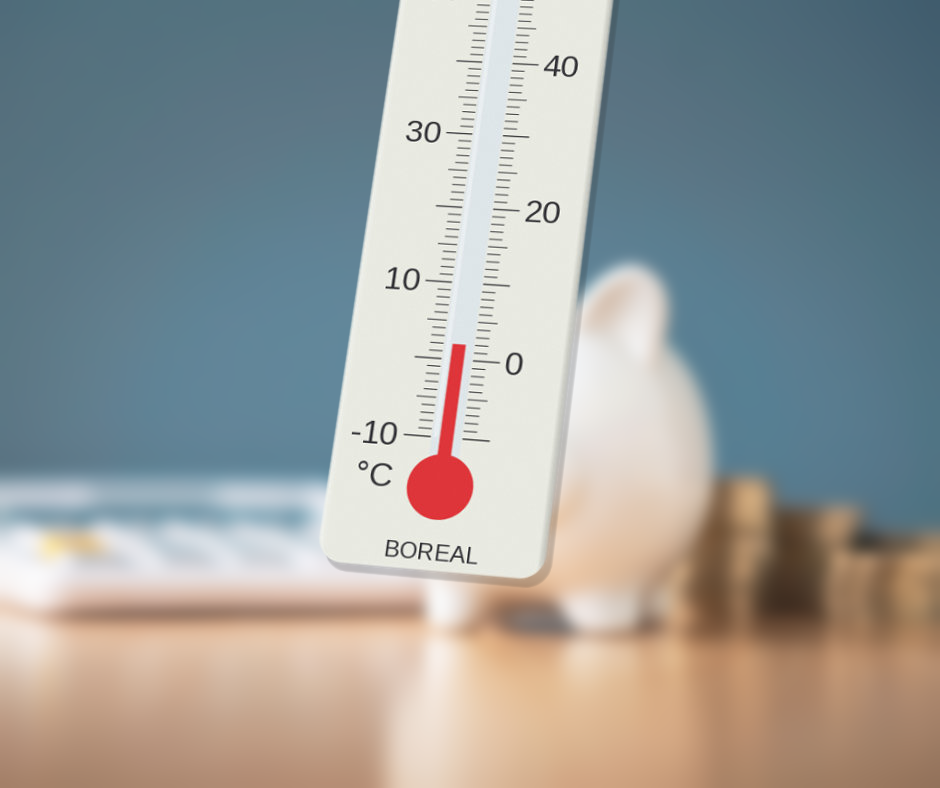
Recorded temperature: **2** °C
